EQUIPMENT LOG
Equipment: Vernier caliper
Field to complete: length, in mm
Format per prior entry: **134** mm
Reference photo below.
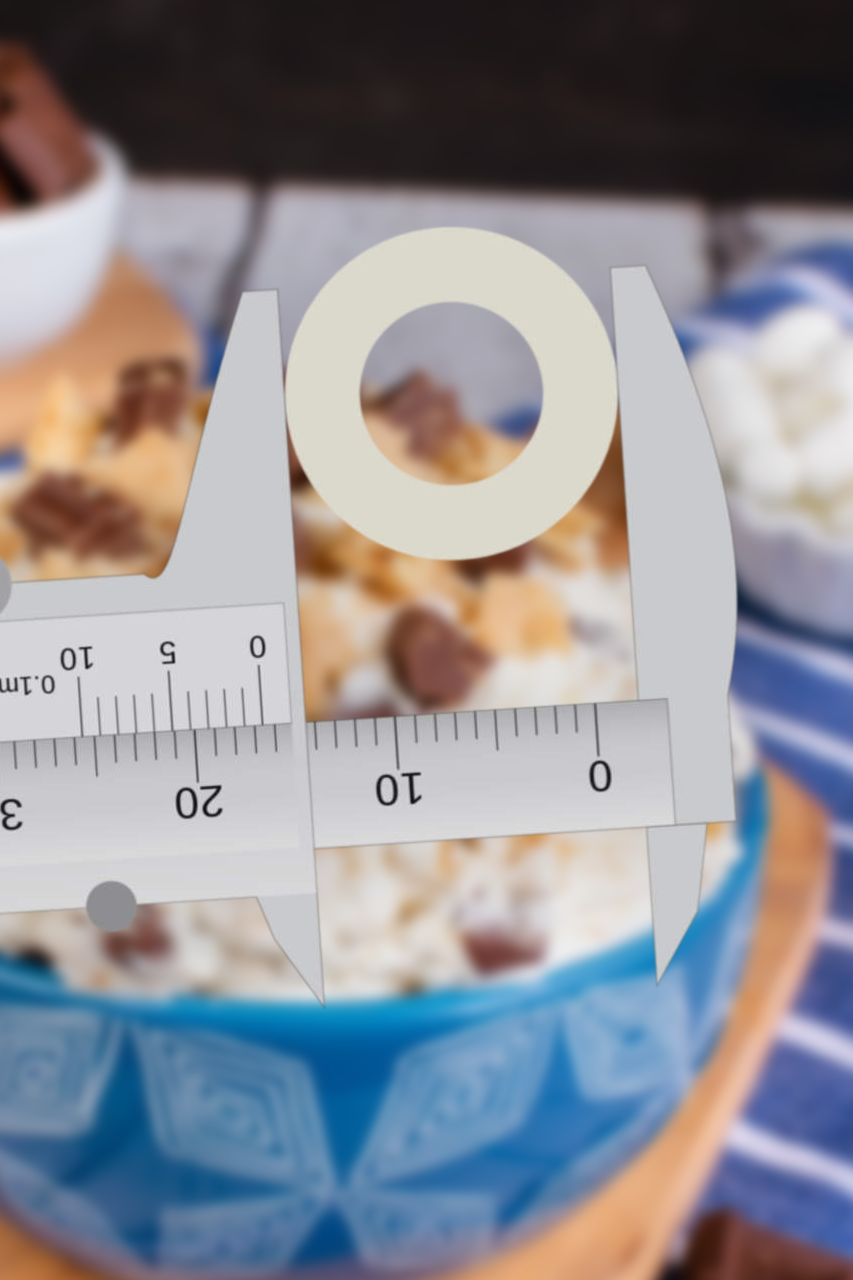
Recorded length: **16.6** mm
